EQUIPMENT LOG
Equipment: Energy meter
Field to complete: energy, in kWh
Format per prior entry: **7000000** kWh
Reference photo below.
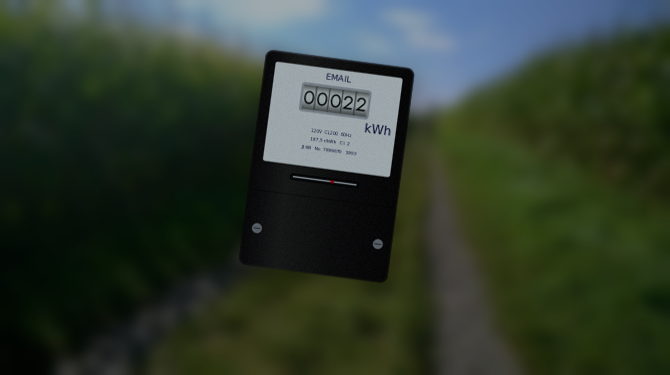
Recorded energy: **22** kWh
